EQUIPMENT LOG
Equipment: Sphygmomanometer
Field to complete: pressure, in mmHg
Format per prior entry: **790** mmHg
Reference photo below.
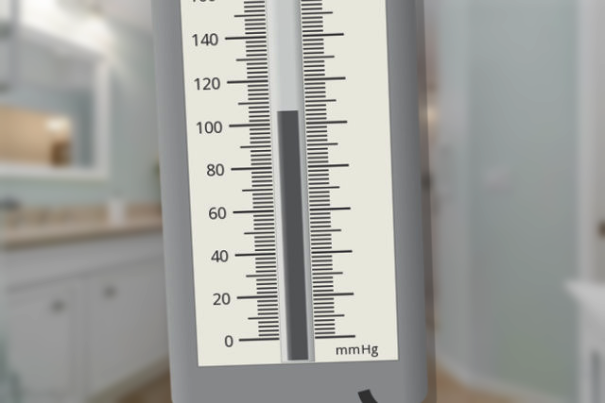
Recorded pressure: **106** mmHg
